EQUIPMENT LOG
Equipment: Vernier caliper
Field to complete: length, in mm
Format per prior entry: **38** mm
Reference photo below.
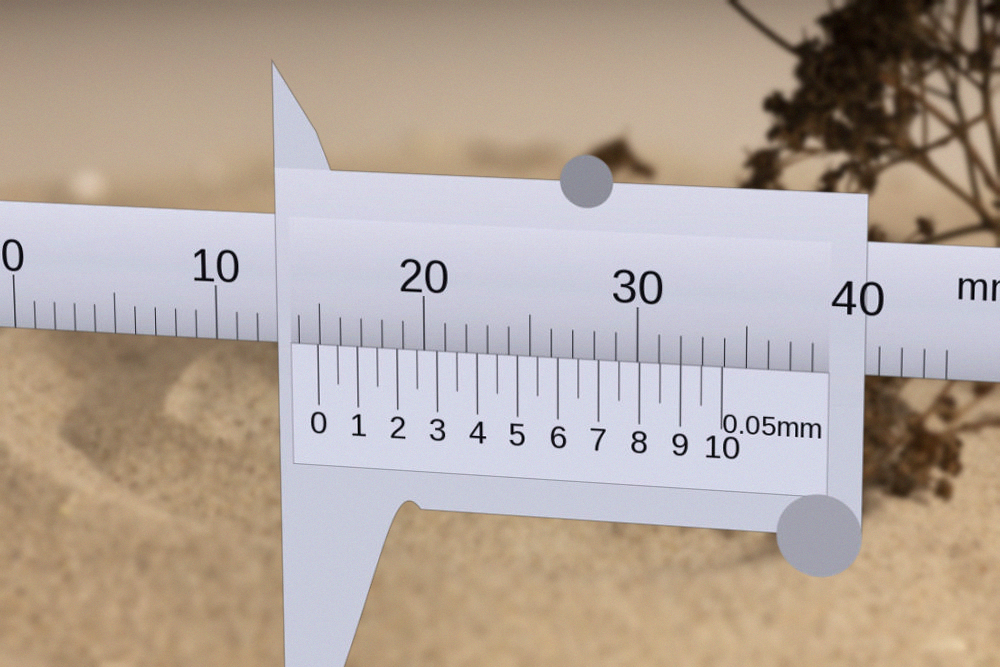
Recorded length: **14.9** mm
